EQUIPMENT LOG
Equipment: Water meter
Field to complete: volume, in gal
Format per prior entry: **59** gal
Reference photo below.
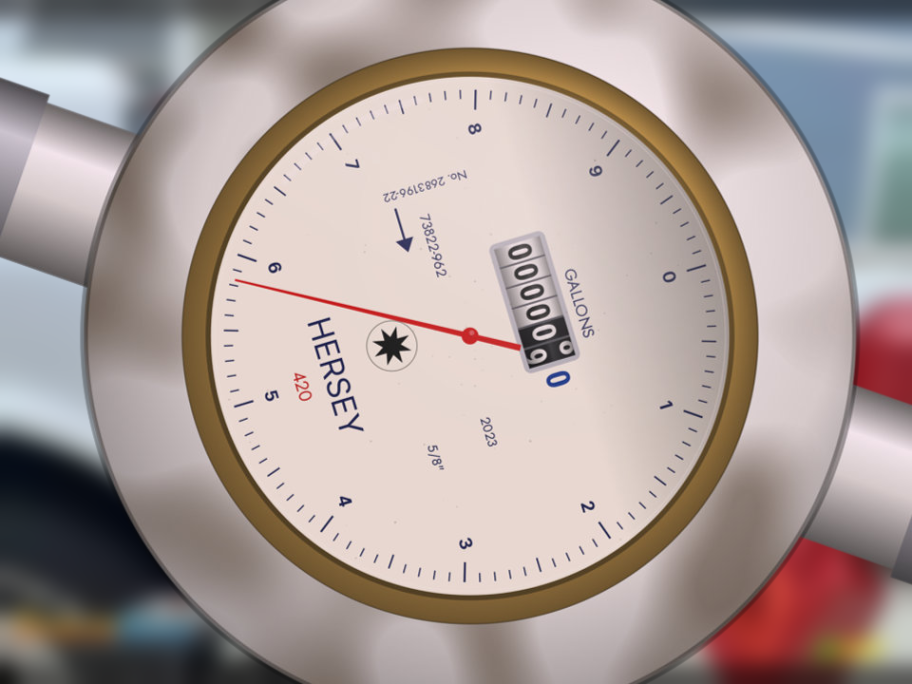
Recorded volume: **85.8** gal
